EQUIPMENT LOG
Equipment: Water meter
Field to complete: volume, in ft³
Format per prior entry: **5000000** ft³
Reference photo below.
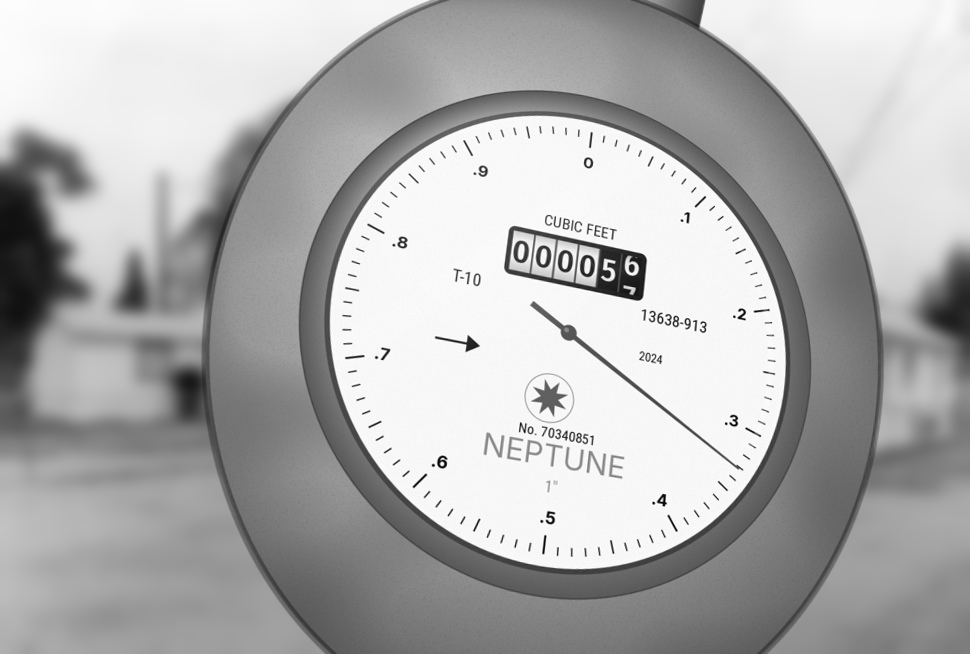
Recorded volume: **56.33** ft³
